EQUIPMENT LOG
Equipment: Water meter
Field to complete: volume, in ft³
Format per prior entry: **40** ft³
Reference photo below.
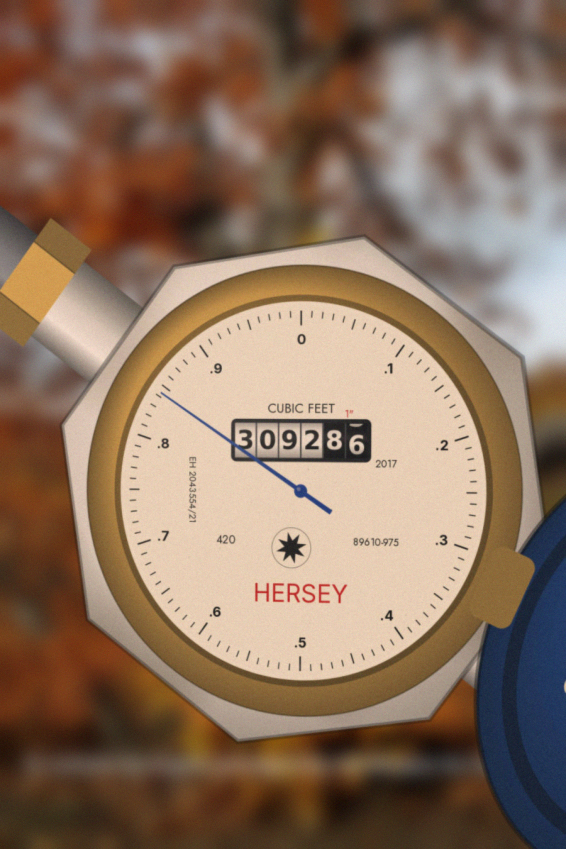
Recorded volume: **309285.84** ft³
